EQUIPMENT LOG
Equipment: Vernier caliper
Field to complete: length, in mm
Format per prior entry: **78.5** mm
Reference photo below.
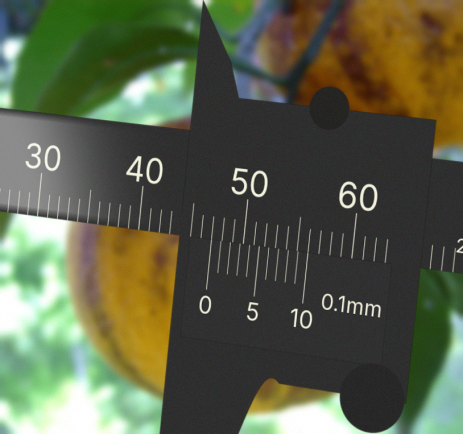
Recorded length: **47.0** mm
